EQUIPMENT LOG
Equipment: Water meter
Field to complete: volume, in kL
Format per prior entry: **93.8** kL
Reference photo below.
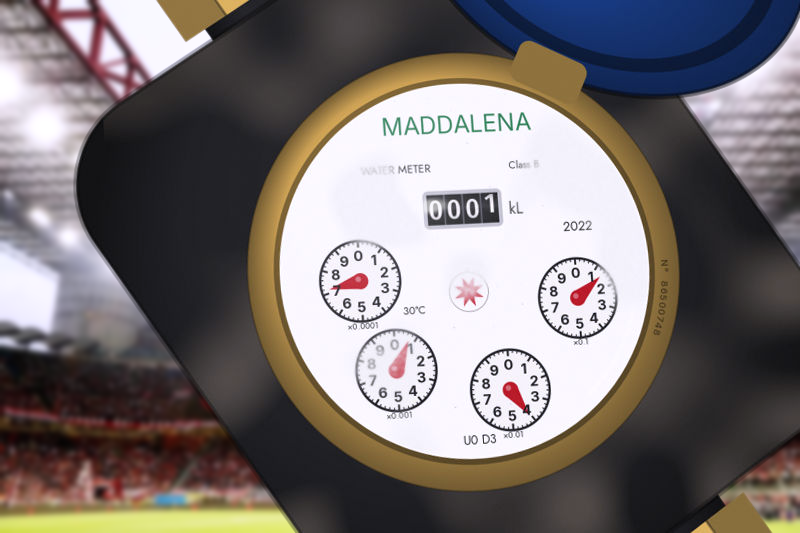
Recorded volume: **1.1407** kL
